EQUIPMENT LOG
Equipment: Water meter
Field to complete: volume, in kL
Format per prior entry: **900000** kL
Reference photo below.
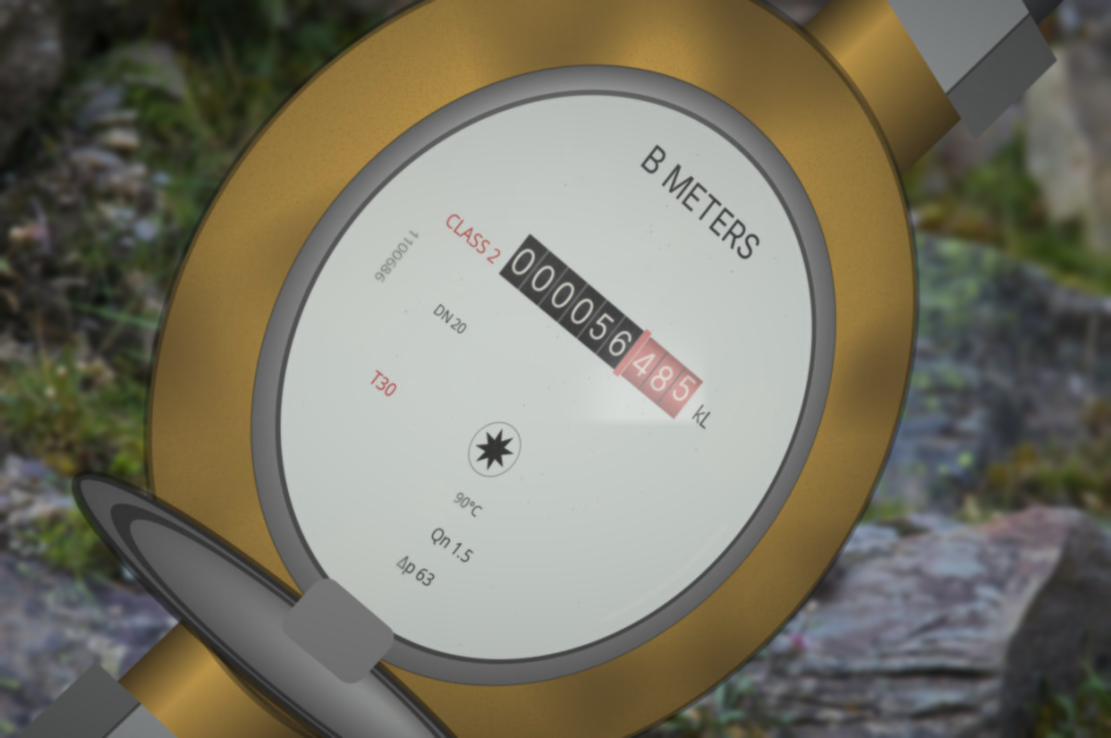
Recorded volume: **56.485** kL
